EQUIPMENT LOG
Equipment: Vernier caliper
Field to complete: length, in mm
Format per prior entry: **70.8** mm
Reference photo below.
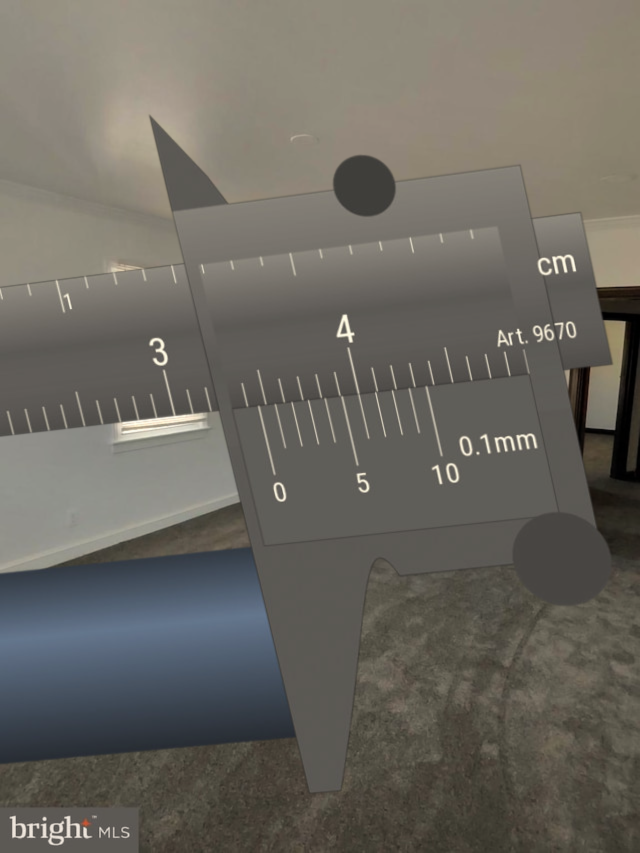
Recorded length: **34.6** mm
